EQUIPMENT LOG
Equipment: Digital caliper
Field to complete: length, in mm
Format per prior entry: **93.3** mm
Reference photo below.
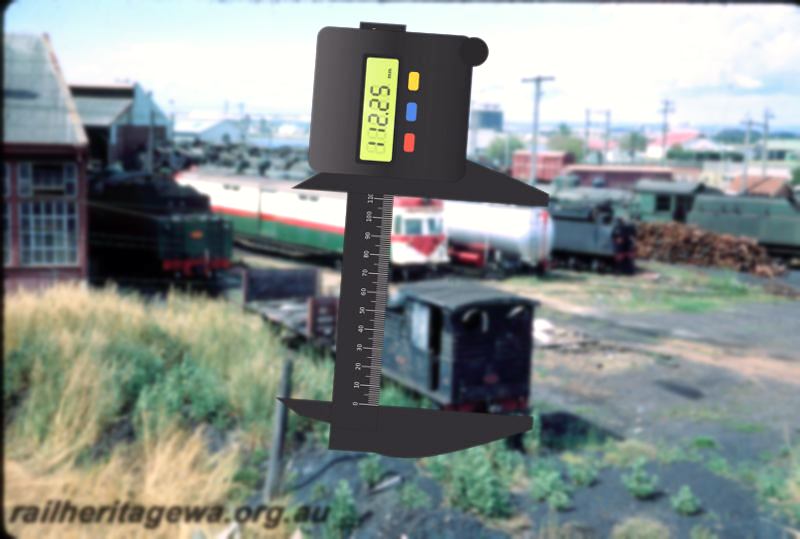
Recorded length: **112.25** mm
